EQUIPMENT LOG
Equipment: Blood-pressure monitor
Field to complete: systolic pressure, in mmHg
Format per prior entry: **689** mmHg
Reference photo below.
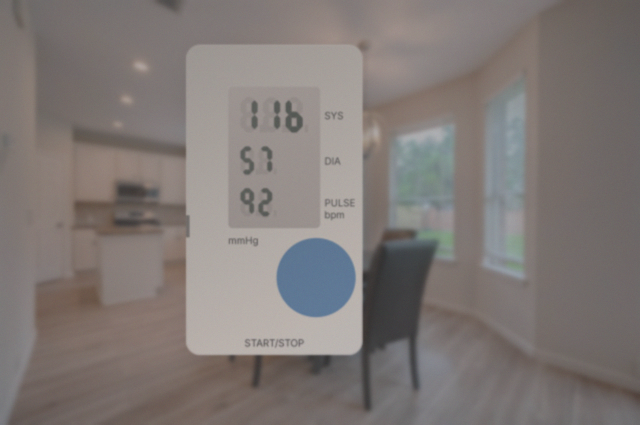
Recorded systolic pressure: **116** mmHg
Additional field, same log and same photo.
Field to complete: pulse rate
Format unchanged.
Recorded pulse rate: **92** bpm
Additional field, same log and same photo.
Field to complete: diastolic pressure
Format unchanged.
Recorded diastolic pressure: **57** mmHg
